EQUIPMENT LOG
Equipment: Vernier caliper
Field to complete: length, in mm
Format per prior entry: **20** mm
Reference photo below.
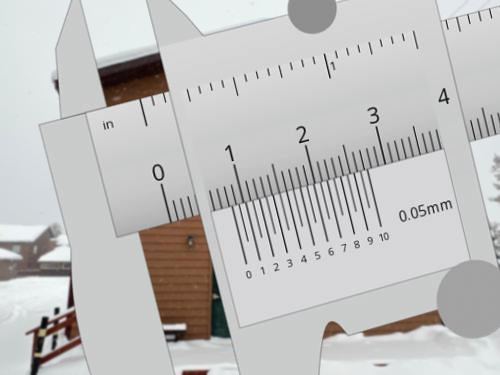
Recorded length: **8.4** mm
